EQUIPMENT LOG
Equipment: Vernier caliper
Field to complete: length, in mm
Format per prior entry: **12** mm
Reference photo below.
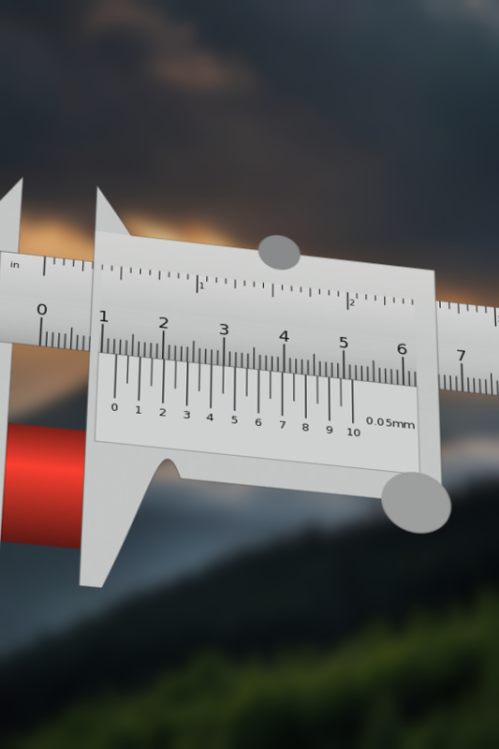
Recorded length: **12.4** mm
